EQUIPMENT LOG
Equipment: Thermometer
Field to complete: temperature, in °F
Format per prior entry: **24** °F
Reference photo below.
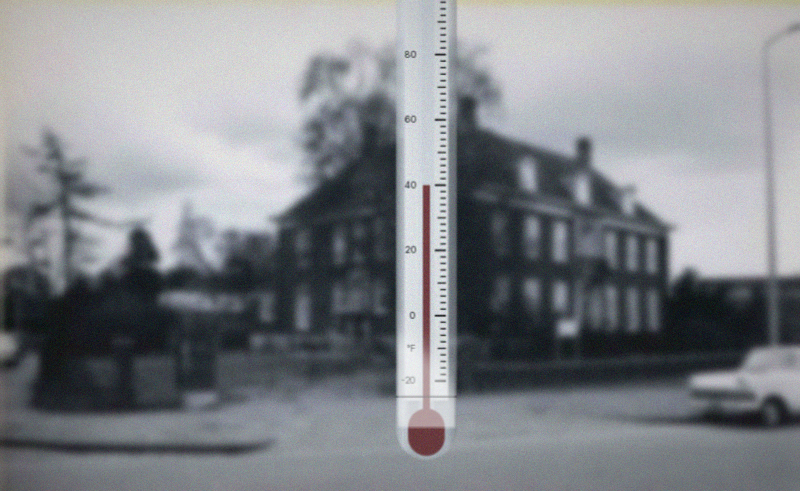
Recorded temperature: **40** °F
